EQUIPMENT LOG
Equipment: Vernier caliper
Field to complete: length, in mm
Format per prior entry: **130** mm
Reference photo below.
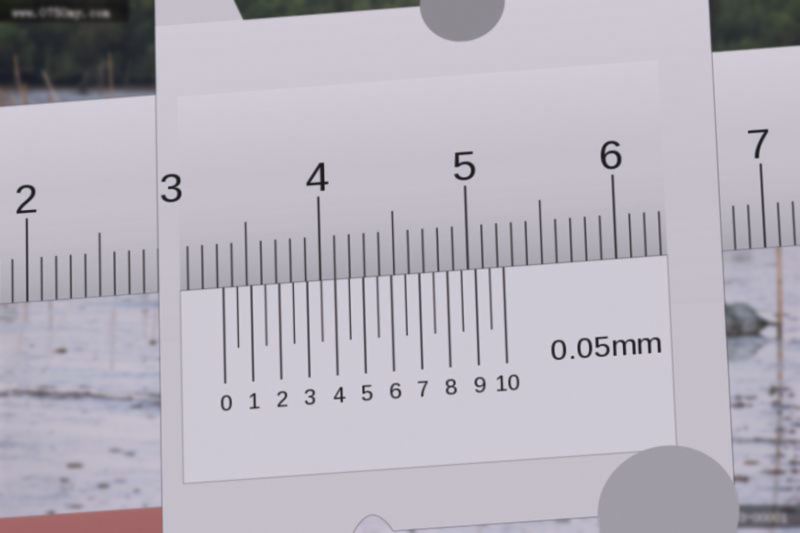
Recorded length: **33.4** mm
